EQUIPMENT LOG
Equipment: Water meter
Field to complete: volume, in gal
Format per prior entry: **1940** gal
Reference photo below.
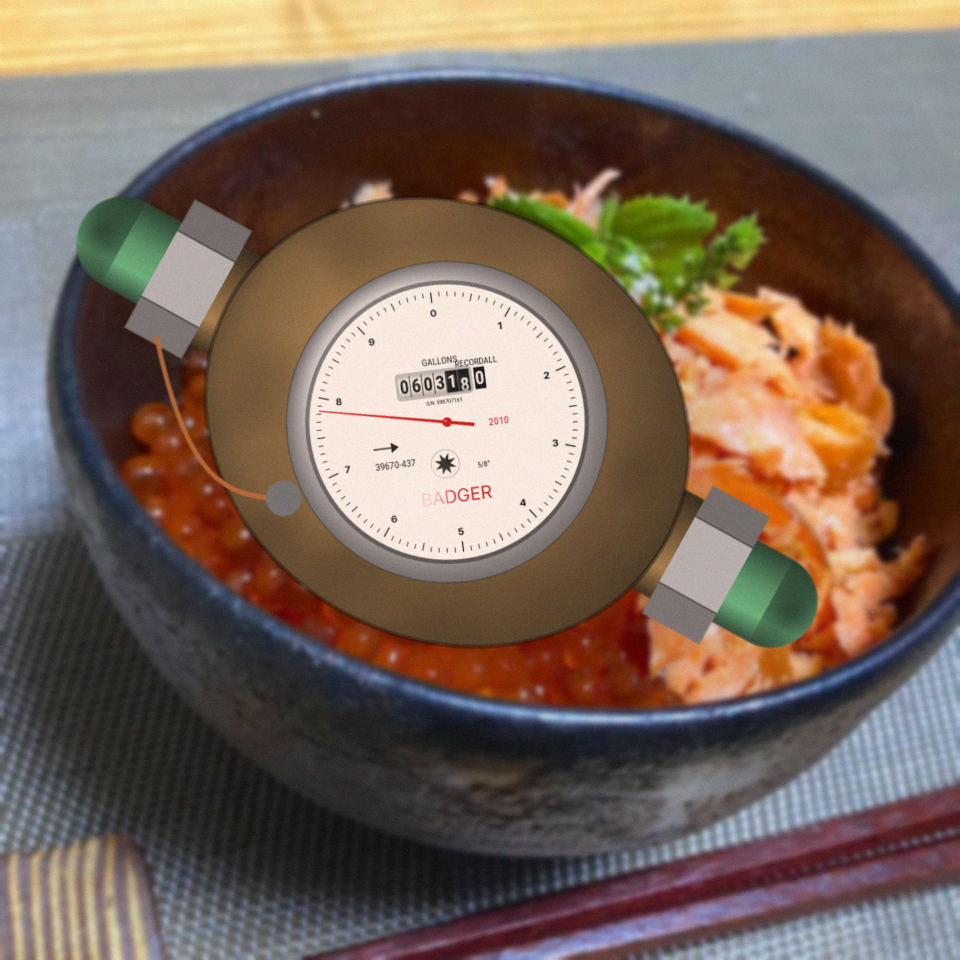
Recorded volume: **603177.8** gal
